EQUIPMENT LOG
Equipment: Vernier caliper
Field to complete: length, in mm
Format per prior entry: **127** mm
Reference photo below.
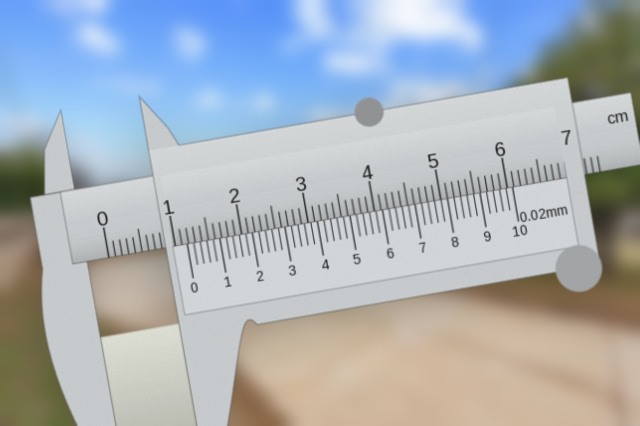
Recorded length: **11.8** mm
